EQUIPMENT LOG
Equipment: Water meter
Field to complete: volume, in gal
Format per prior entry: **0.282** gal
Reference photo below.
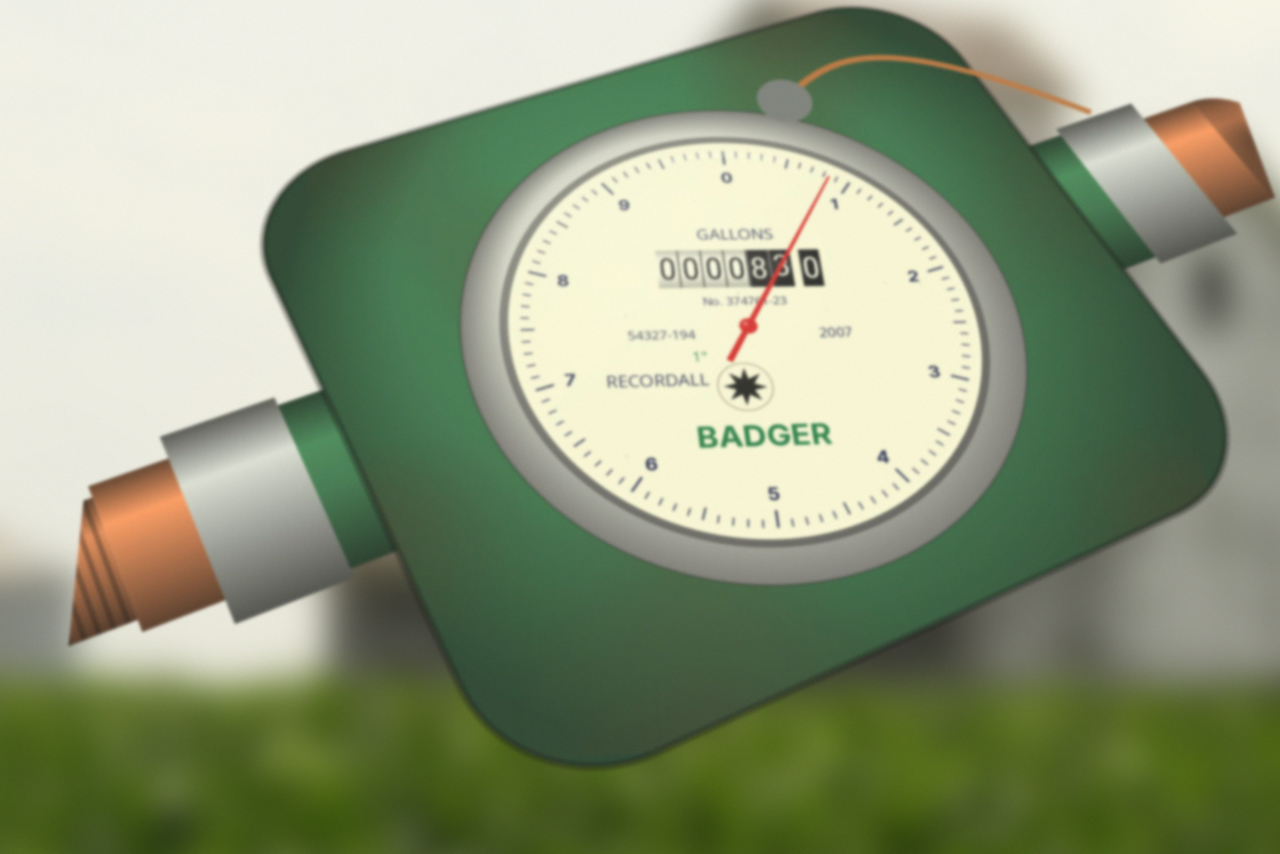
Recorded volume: **830.8** gal
